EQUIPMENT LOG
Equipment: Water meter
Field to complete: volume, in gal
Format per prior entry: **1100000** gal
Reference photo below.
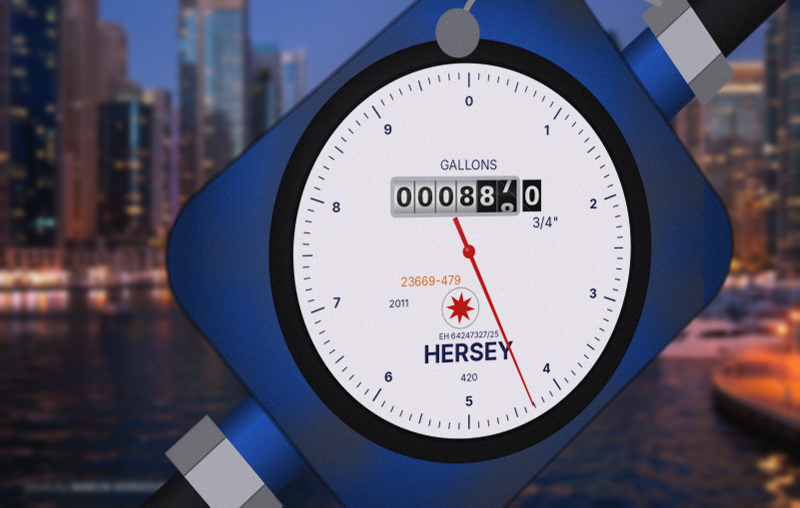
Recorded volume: **8874.3** gal
